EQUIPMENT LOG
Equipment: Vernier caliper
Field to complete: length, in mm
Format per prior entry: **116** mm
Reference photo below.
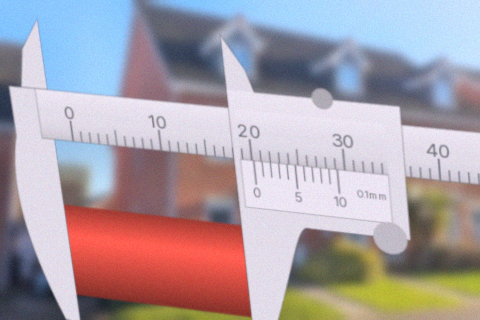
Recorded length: **20.2** mm
